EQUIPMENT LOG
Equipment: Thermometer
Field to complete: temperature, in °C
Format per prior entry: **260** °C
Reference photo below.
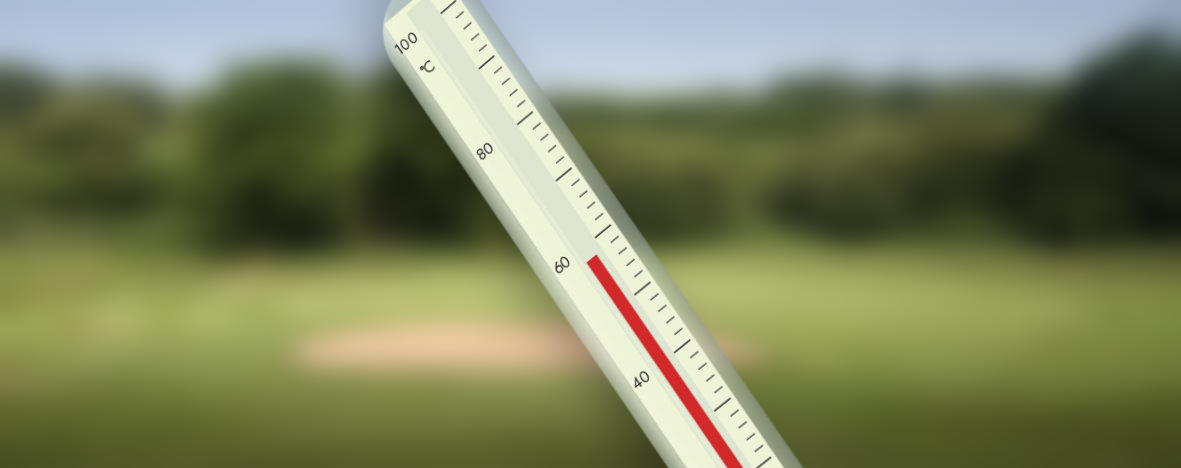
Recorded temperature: **58** °C
